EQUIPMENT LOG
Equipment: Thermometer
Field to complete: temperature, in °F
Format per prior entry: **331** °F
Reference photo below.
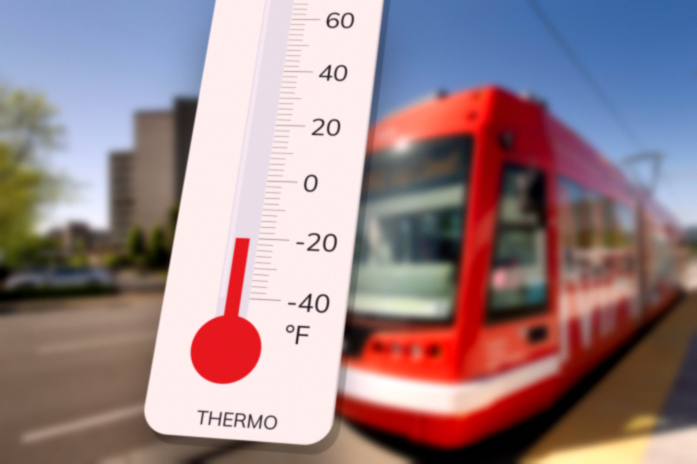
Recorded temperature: **-20** °F
